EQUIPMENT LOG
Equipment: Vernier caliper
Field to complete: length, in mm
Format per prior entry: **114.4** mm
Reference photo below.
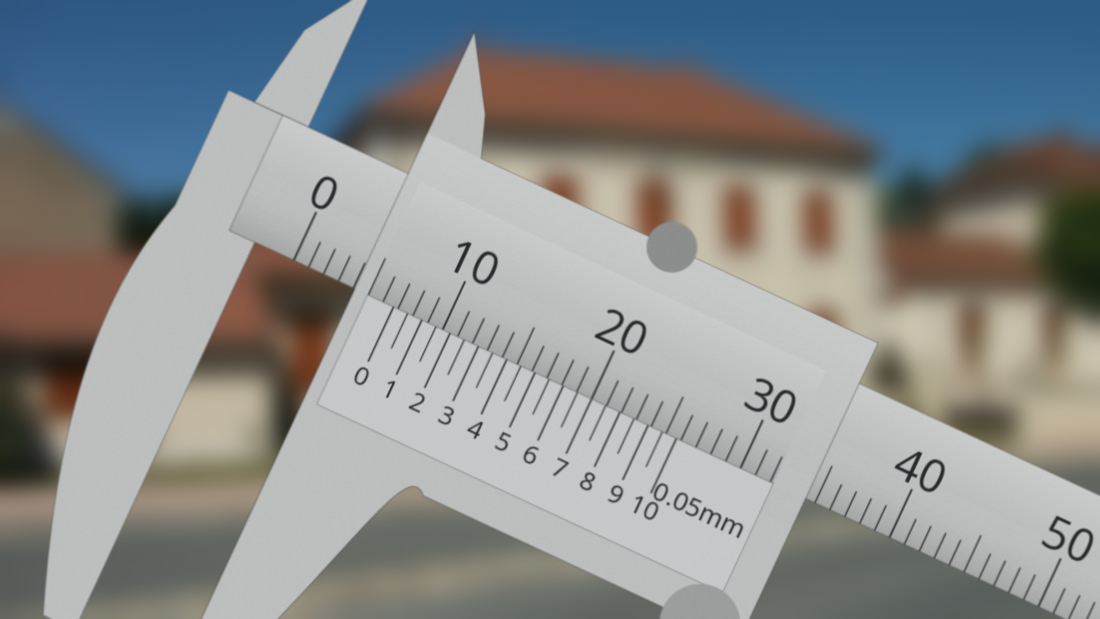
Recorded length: **6.7** mm
